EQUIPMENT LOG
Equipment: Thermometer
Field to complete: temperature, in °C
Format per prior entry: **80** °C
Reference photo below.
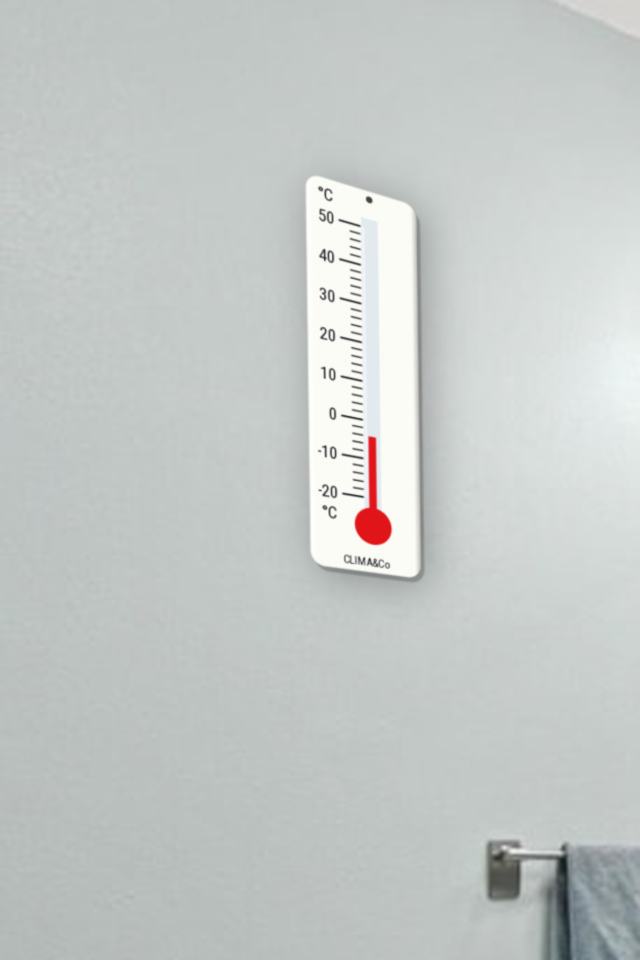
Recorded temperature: **-4** °C
